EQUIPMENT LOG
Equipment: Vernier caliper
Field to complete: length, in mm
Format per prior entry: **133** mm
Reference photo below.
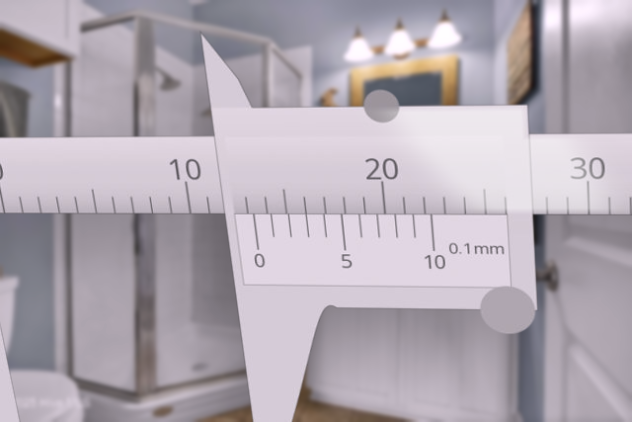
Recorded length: **13.3** mm
